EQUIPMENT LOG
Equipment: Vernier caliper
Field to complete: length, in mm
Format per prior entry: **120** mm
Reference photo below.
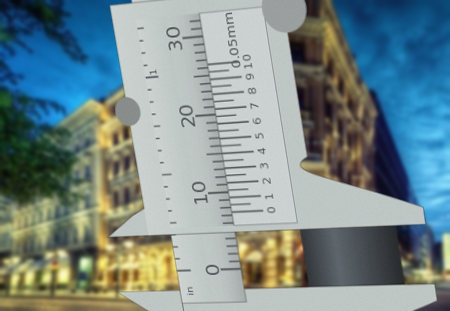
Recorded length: **7.4** mm
